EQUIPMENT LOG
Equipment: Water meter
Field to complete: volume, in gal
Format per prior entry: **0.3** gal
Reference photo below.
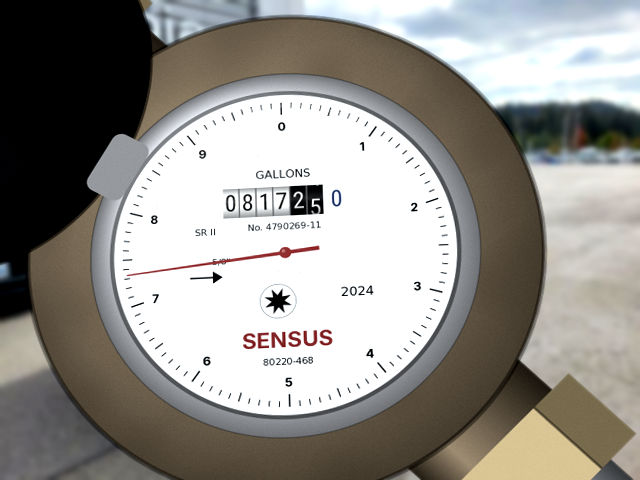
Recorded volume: **817247.3** gal
